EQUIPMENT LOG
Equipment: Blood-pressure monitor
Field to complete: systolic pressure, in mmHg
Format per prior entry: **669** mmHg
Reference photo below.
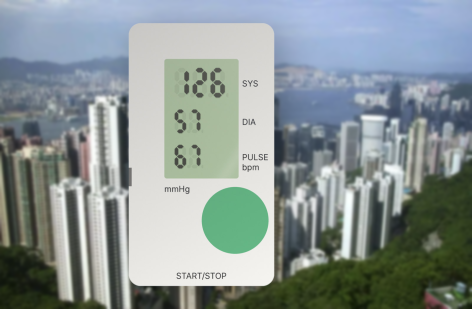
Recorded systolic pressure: **126** mmHg
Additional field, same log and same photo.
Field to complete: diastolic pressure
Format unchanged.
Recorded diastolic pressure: **57** mmHg
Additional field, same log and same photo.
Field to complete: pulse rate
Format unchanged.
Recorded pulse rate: **67** bpm
